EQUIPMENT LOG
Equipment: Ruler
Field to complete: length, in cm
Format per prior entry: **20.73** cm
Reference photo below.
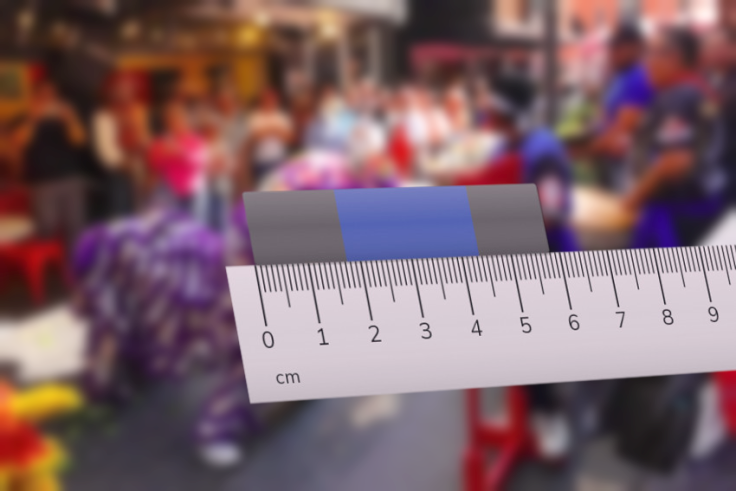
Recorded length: **5.8** cm
